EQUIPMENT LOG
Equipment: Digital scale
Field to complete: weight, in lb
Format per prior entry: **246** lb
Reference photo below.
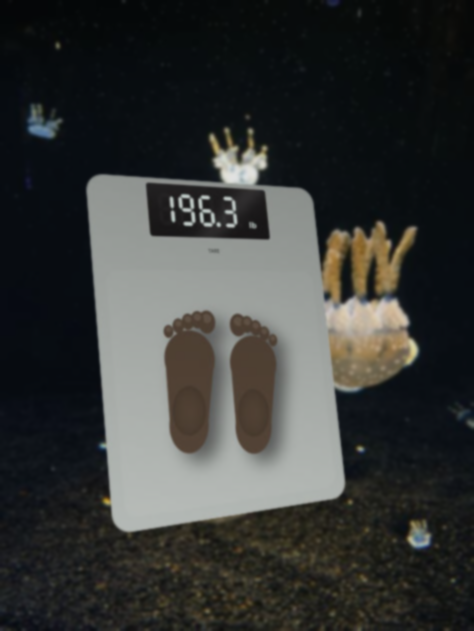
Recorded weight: **196.3** lb
